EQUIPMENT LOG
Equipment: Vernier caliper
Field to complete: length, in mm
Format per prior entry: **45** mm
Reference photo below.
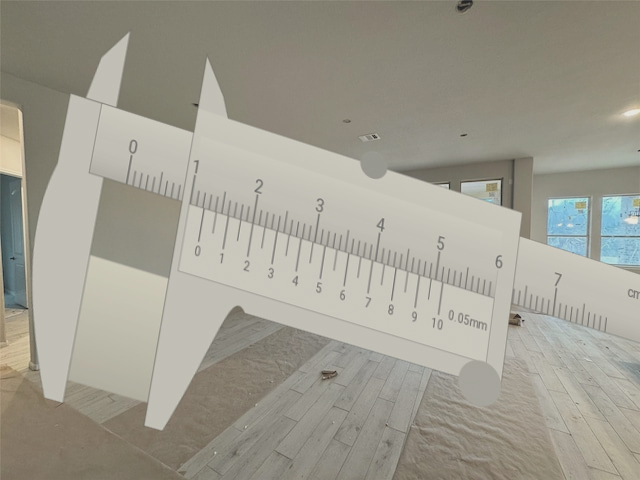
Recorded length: **12.2** mm
